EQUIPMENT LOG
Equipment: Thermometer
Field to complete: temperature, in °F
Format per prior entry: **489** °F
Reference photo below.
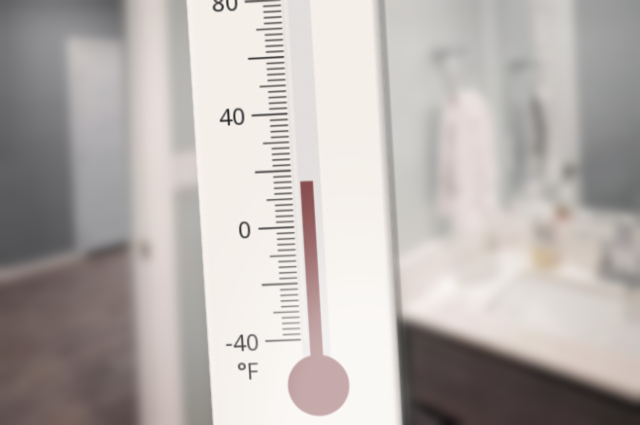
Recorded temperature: **16** °F
